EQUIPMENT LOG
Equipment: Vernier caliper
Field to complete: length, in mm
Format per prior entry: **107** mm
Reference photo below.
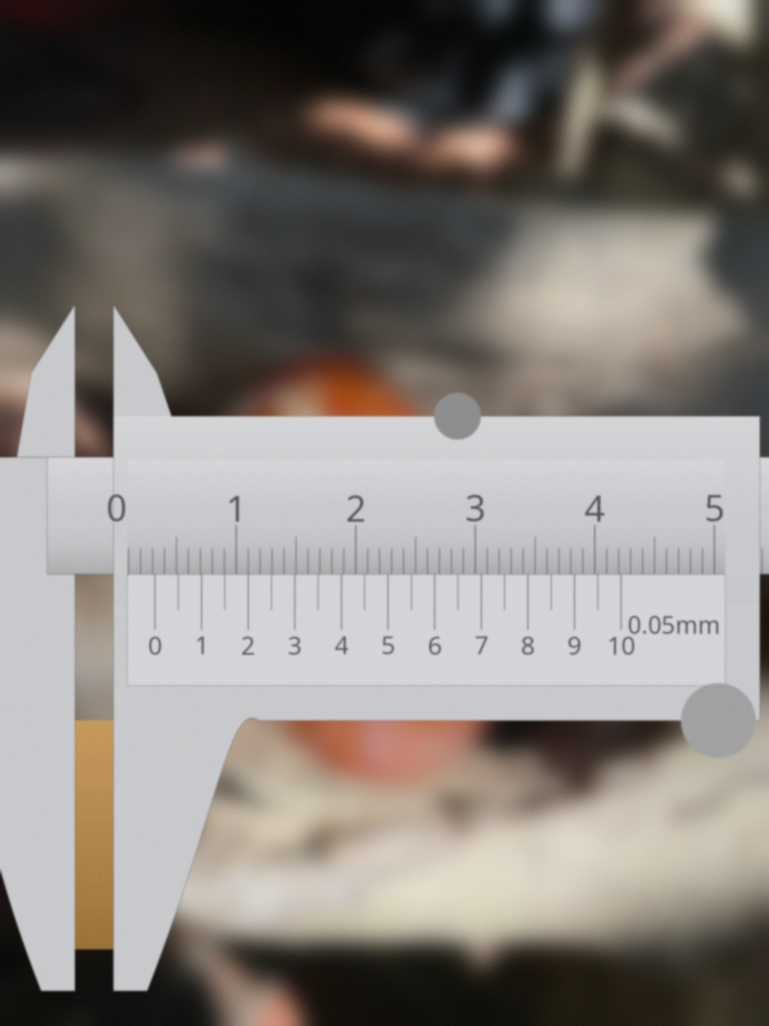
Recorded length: **3.2** mm
